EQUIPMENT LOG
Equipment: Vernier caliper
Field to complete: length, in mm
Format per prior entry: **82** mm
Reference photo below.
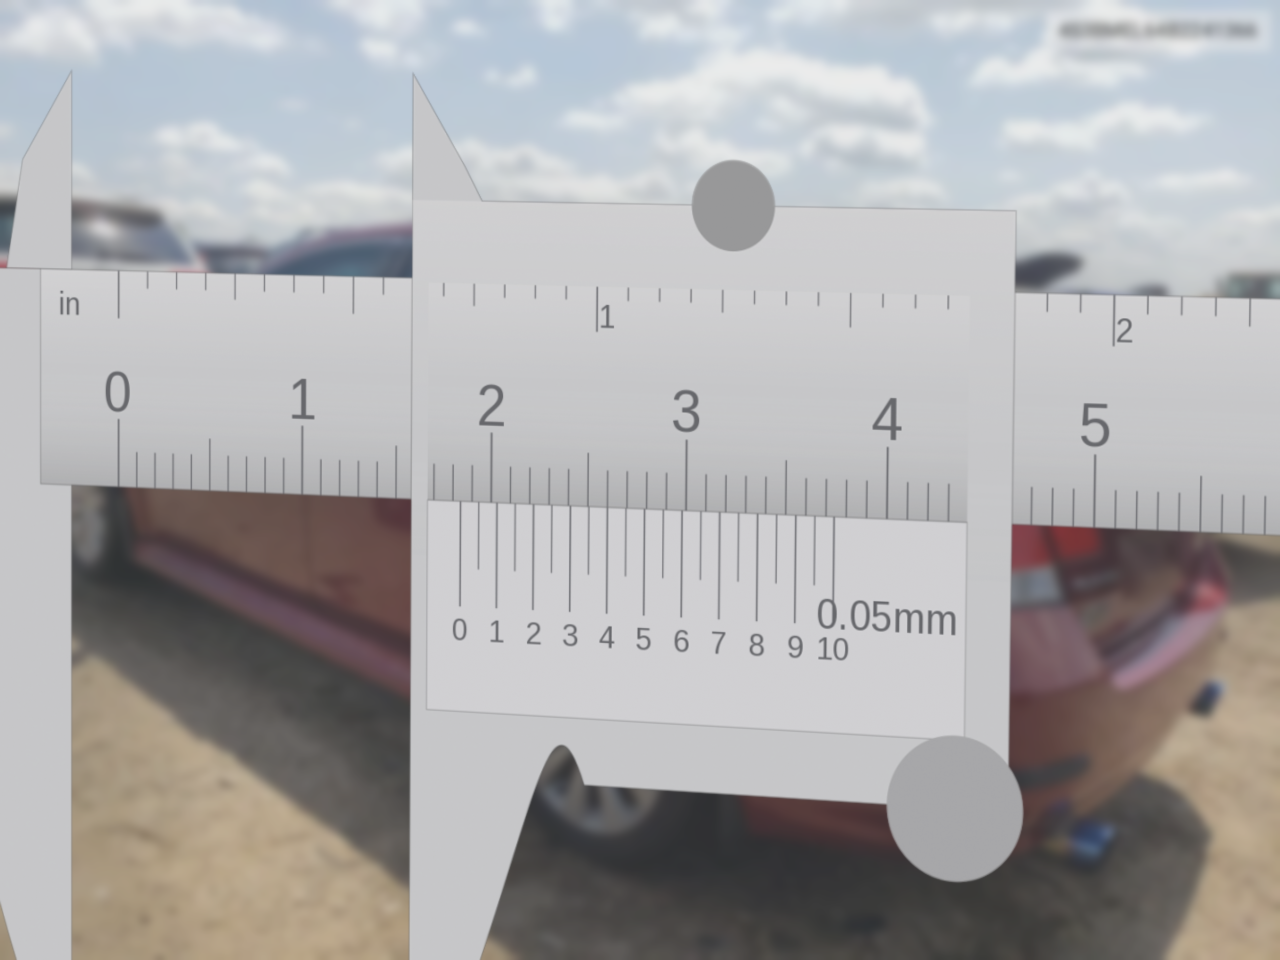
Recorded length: **18.4** mm
